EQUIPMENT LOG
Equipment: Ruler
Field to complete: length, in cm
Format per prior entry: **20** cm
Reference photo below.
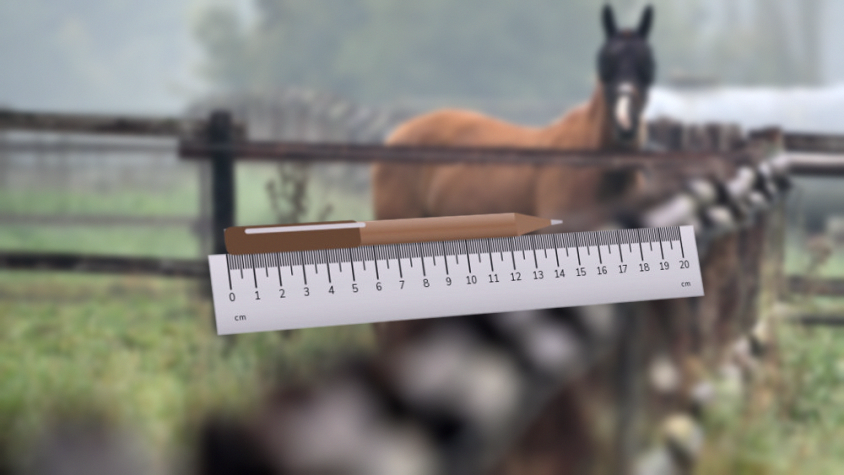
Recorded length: **14.5** cm
